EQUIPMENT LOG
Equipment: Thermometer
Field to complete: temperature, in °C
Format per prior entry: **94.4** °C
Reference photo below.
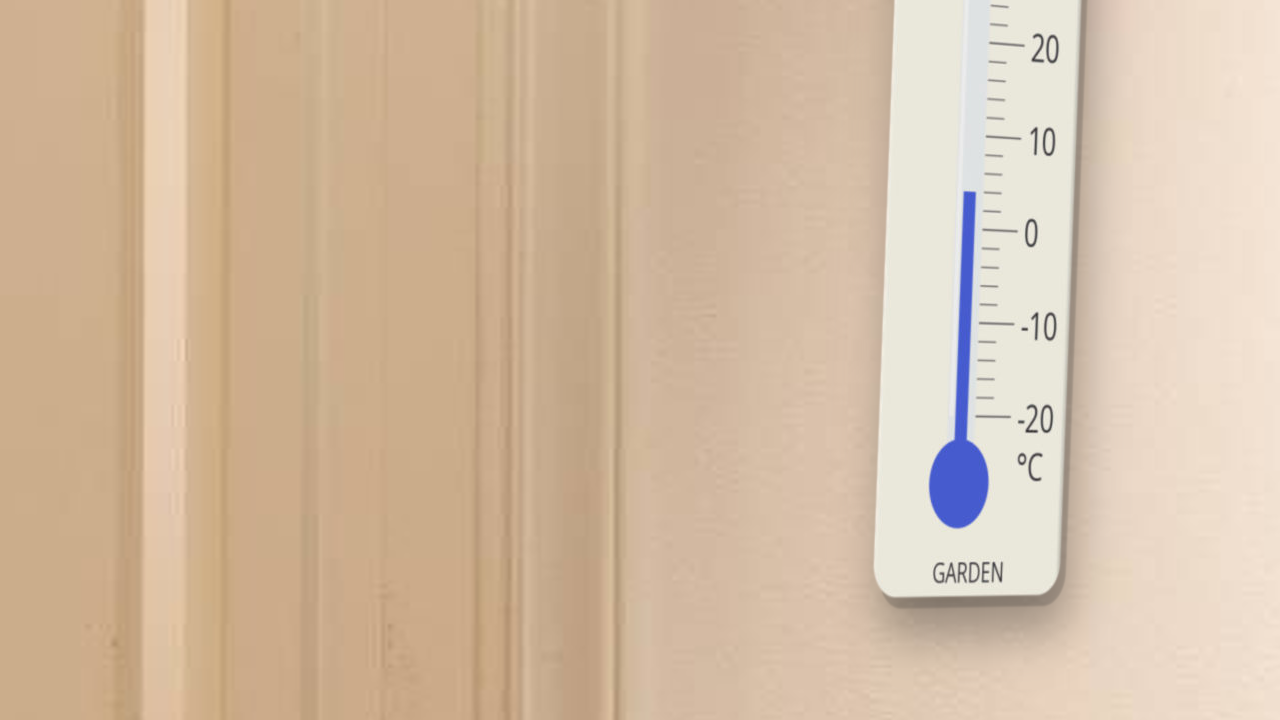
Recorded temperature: **4** °C
